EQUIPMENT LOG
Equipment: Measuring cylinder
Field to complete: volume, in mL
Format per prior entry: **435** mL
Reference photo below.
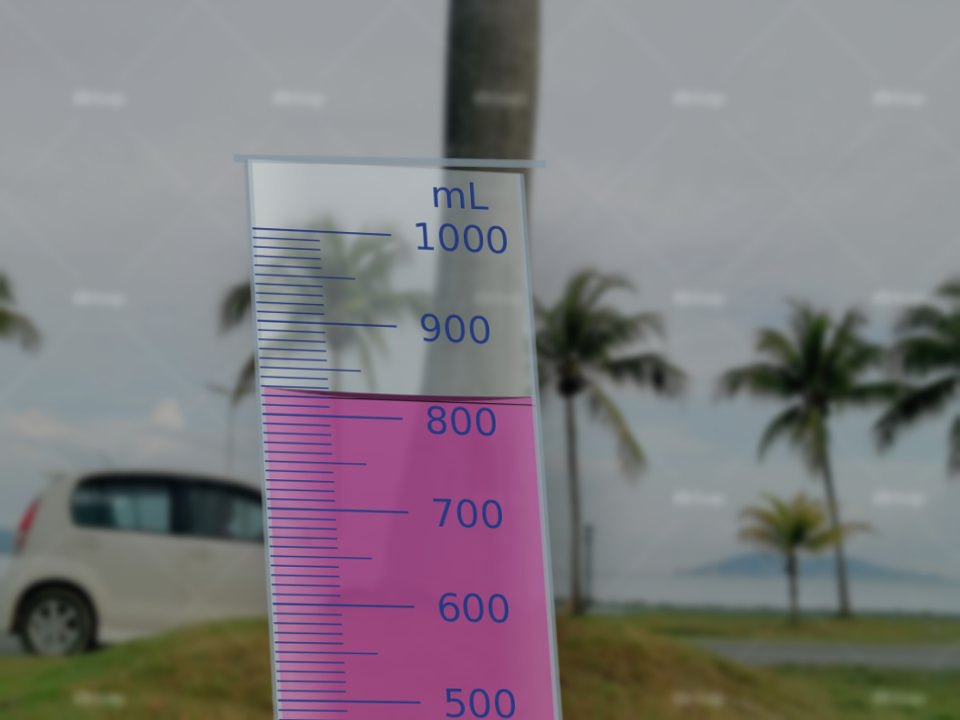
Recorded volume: **820** mL
